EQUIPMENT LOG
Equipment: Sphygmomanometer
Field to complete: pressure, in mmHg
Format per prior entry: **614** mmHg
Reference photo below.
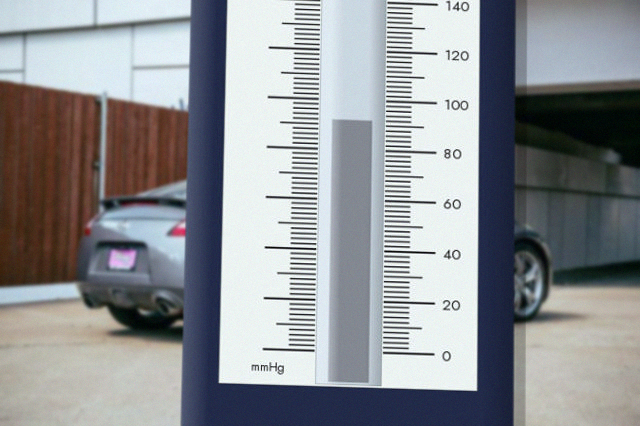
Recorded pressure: **92** mmHg
